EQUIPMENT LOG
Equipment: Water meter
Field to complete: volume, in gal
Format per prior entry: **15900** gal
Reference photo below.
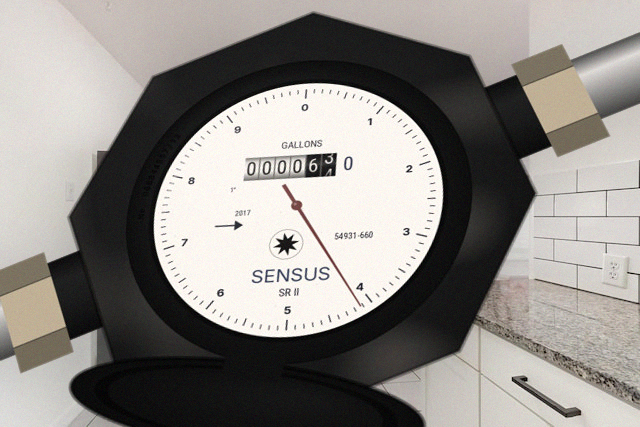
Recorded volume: **634.1** gal
